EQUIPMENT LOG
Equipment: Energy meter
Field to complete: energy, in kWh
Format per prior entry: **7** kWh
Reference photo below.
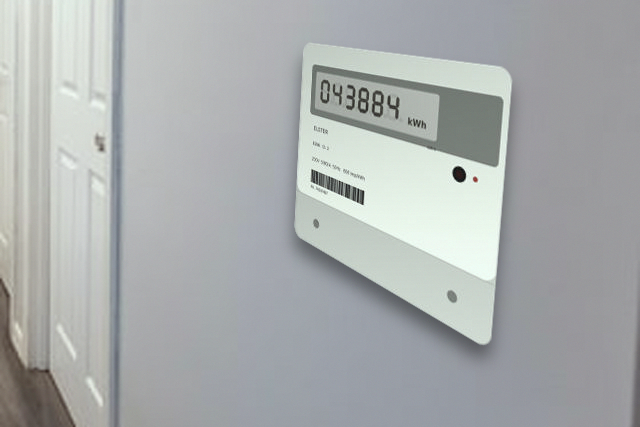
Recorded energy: **43884** kWh
